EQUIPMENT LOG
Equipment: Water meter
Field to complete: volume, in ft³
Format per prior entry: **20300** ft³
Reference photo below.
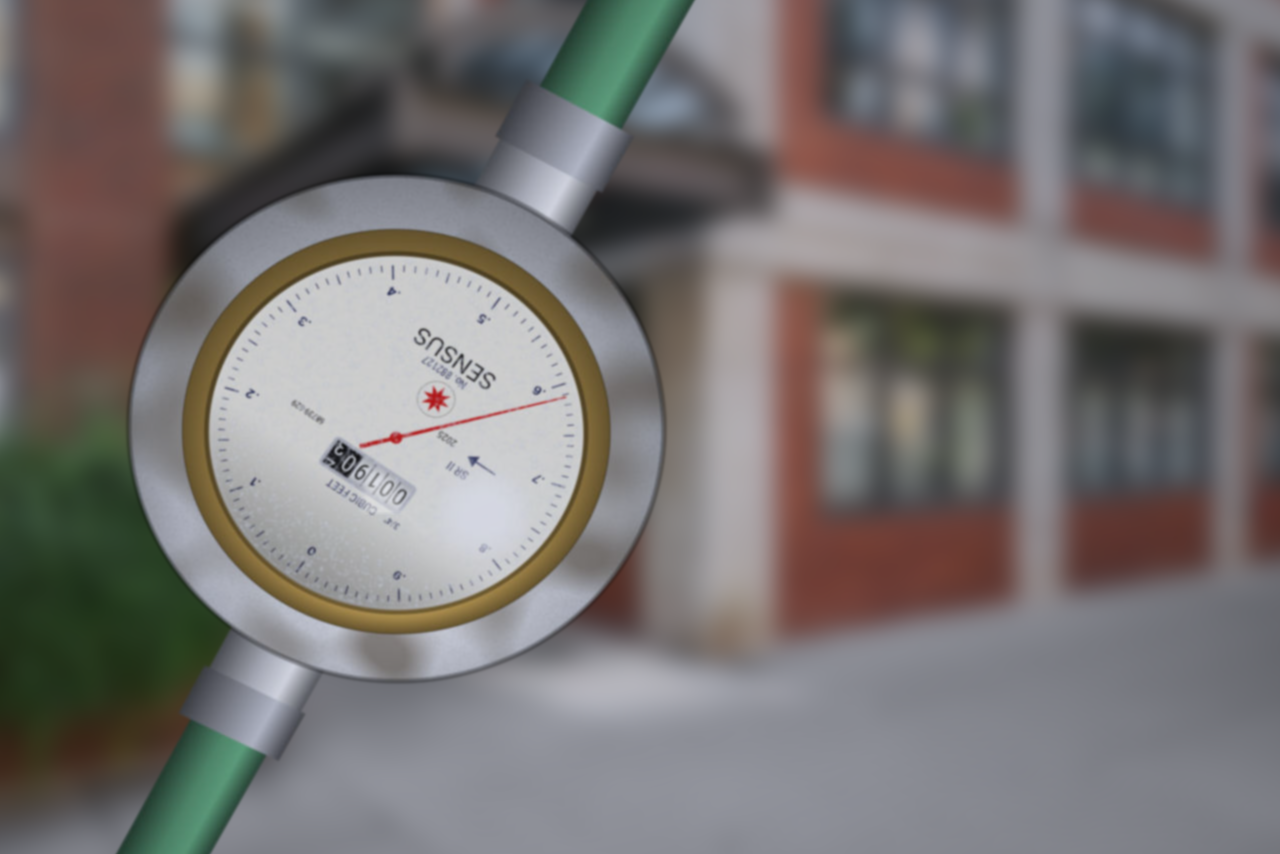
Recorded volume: **1902.61** ft³
